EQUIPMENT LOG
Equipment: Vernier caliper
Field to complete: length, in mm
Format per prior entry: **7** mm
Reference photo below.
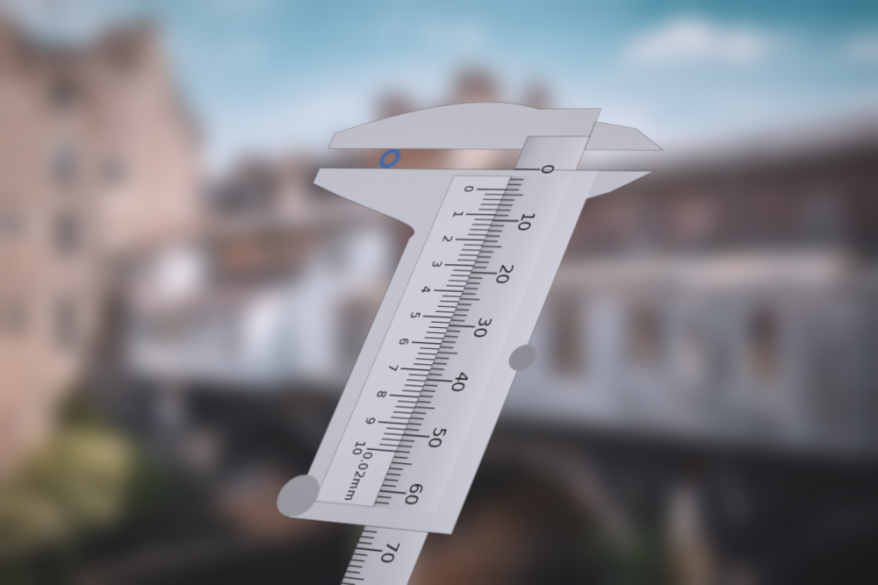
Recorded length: **4.0** mm
